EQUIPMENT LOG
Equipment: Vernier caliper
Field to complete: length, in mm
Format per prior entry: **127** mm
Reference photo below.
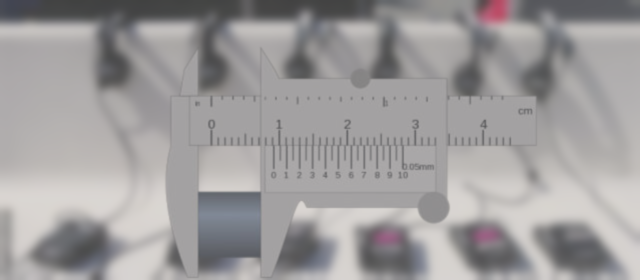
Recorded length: **9.2** mm
